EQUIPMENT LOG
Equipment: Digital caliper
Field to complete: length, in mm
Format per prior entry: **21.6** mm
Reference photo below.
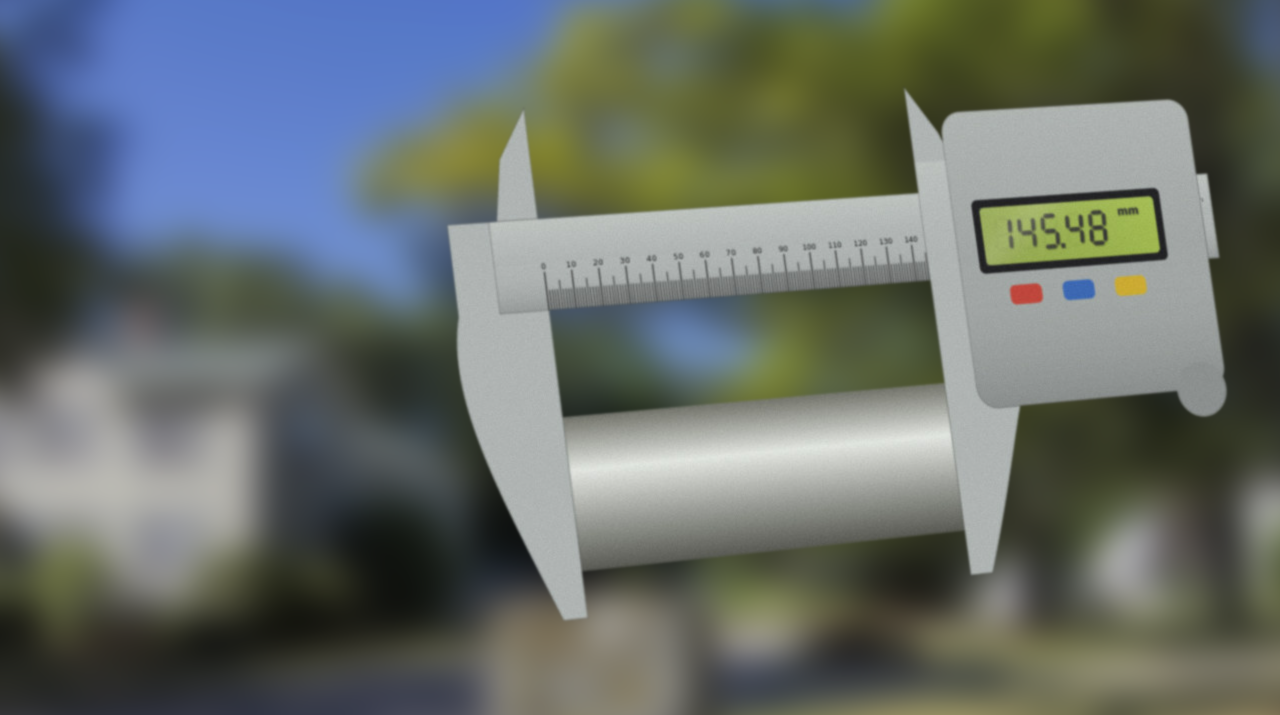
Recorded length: **145.48** mm
